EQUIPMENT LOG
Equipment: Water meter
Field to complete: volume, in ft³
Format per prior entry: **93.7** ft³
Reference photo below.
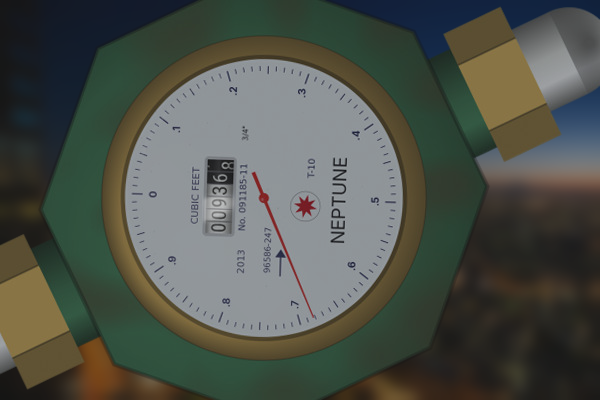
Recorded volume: **9367.68** ft³
